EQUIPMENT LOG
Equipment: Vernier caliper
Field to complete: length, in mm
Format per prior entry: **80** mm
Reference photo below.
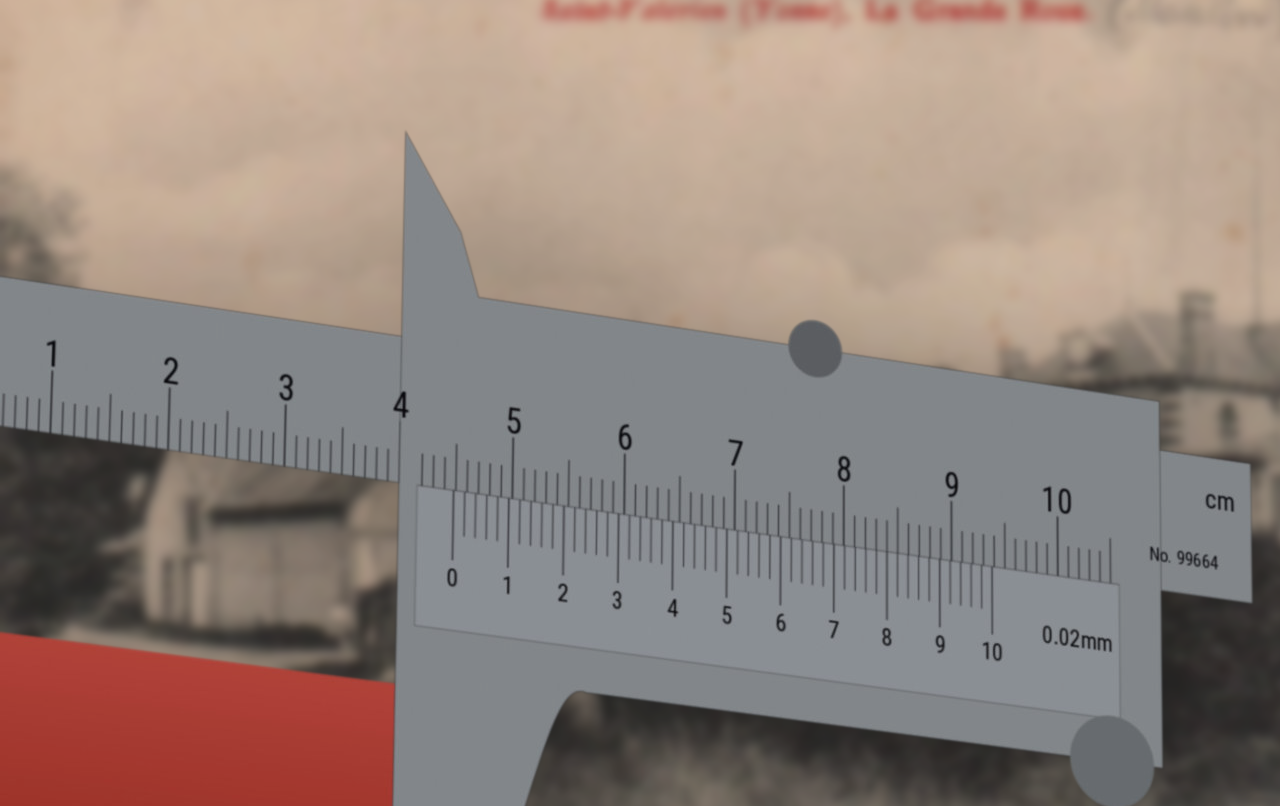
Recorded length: **44.8** mm
